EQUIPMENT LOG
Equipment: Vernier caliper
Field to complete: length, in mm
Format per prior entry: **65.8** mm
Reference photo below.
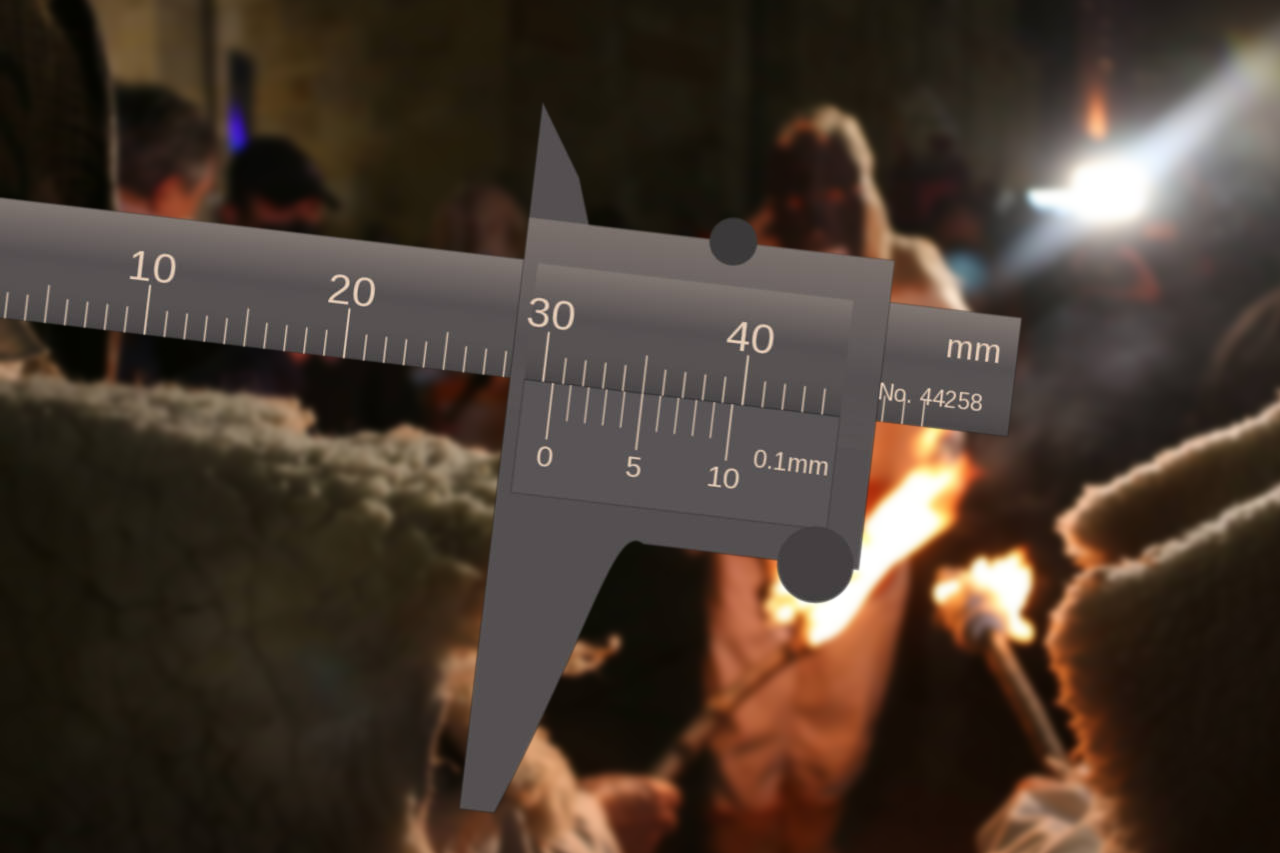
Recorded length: **30.5** mm
